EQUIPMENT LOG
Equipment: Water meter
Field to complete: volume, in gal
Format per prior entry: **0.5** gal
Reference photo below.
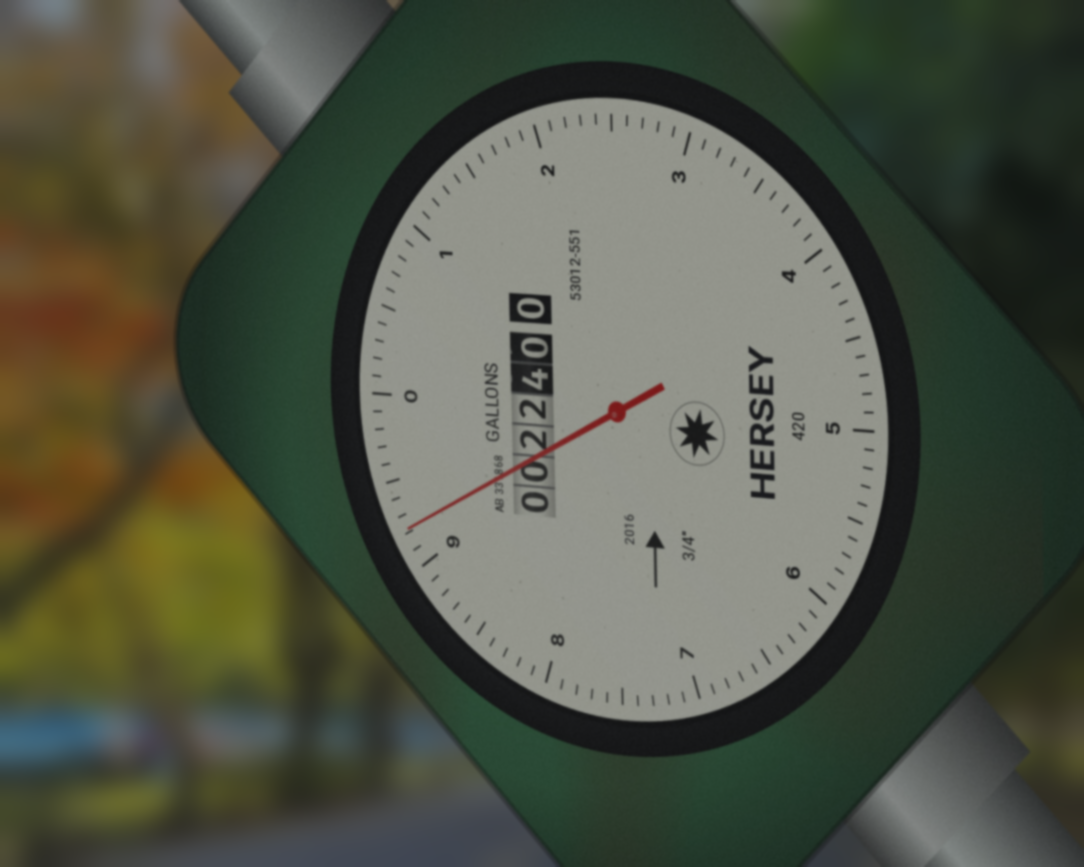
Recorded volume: **22399.2** gal
